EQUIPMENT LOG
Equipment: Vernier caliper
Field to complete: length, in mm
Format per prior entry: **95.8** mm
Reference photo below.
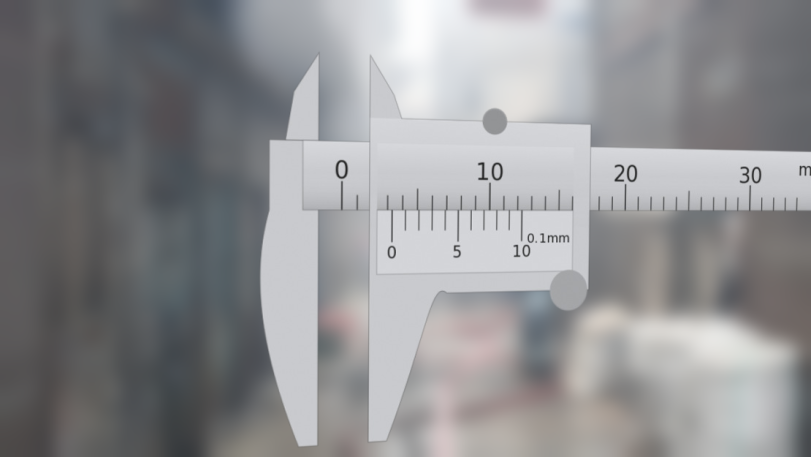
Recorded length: **3.3** mm
